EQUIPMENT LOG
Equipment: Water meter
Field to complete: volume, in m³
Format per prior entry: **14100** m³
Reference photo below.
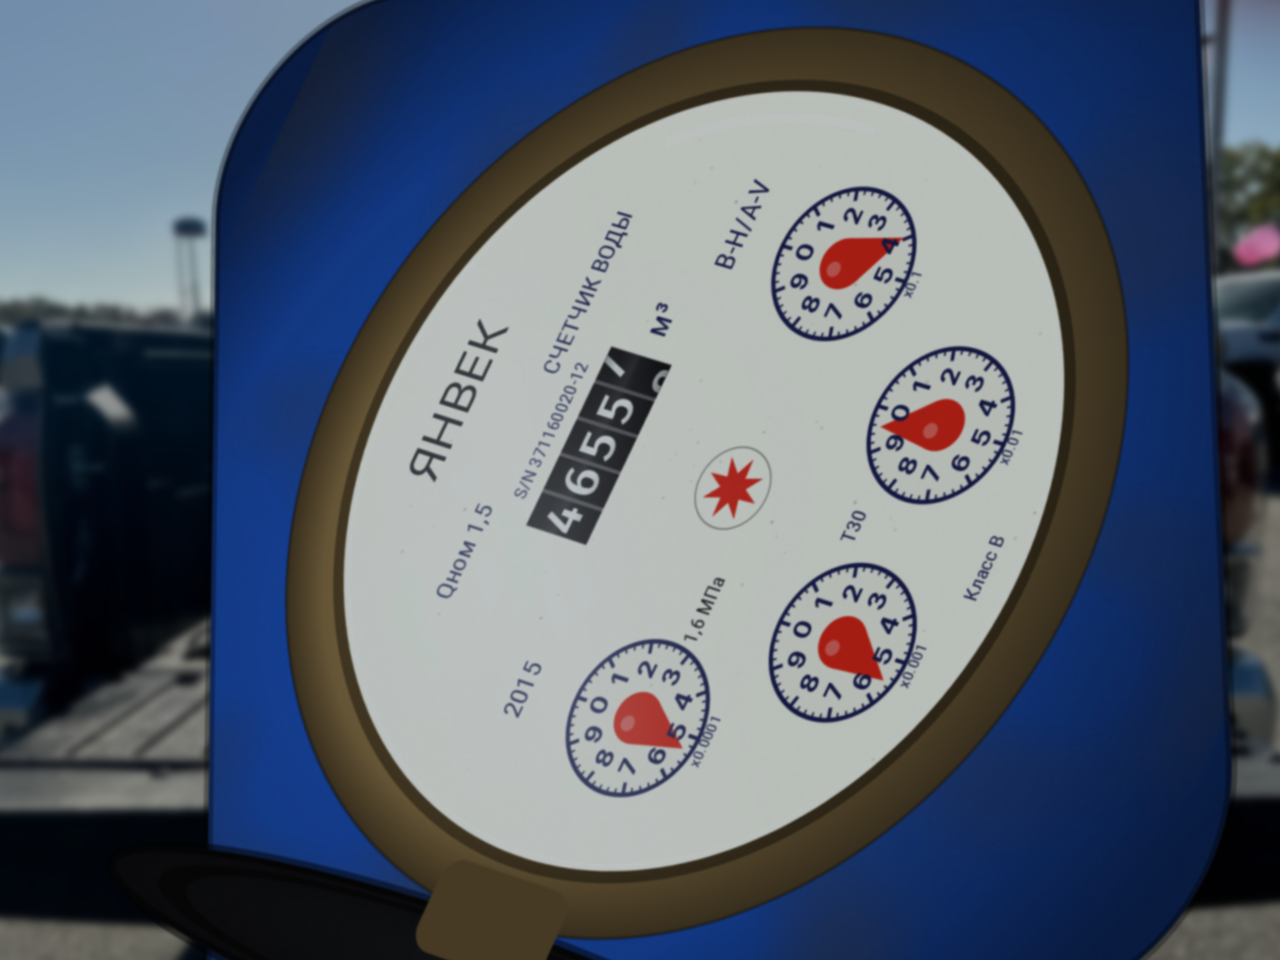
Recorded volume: **46557.3955** m³
